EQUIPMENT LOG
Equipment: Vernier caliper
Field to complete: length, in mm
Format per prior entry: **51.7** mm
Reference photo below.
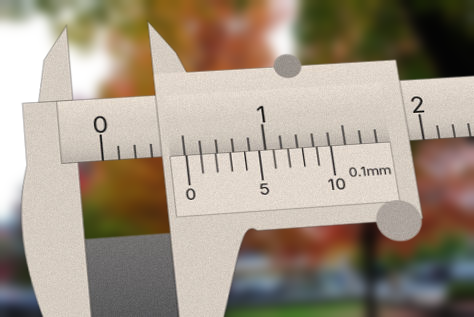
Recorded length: **5.1** mm
